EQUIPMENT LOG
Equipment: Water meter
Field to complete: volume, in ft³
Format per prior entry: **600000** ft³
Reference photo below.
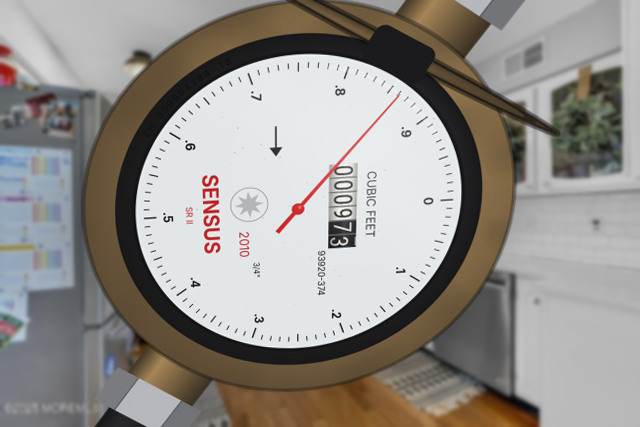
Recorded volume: **972.86** ft³
